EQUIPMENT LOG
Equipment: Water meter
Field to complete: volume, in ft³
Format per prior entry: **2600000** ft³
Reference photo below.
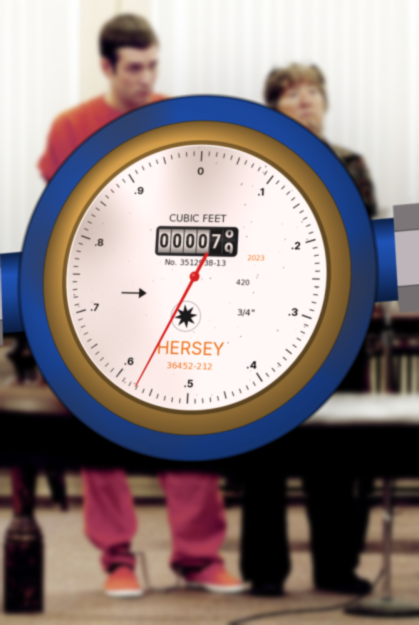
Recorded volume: **78.57** ft³
